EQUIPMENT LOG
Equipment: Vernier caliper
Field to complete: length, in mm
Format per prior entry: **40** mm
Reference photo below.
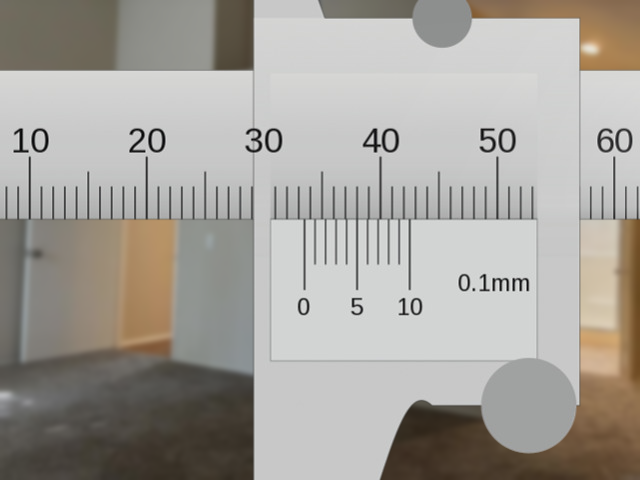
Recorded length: **33.5** mm
